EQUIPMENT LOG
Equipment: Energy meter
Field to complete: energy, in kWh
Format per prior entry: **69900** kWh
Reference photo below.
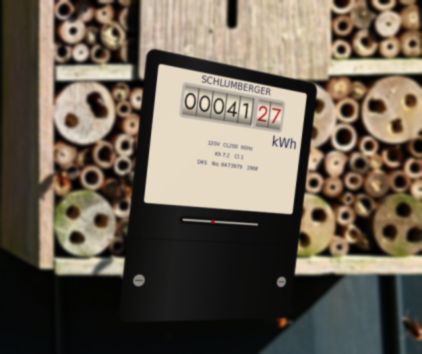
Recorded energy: **41.27** kWh
